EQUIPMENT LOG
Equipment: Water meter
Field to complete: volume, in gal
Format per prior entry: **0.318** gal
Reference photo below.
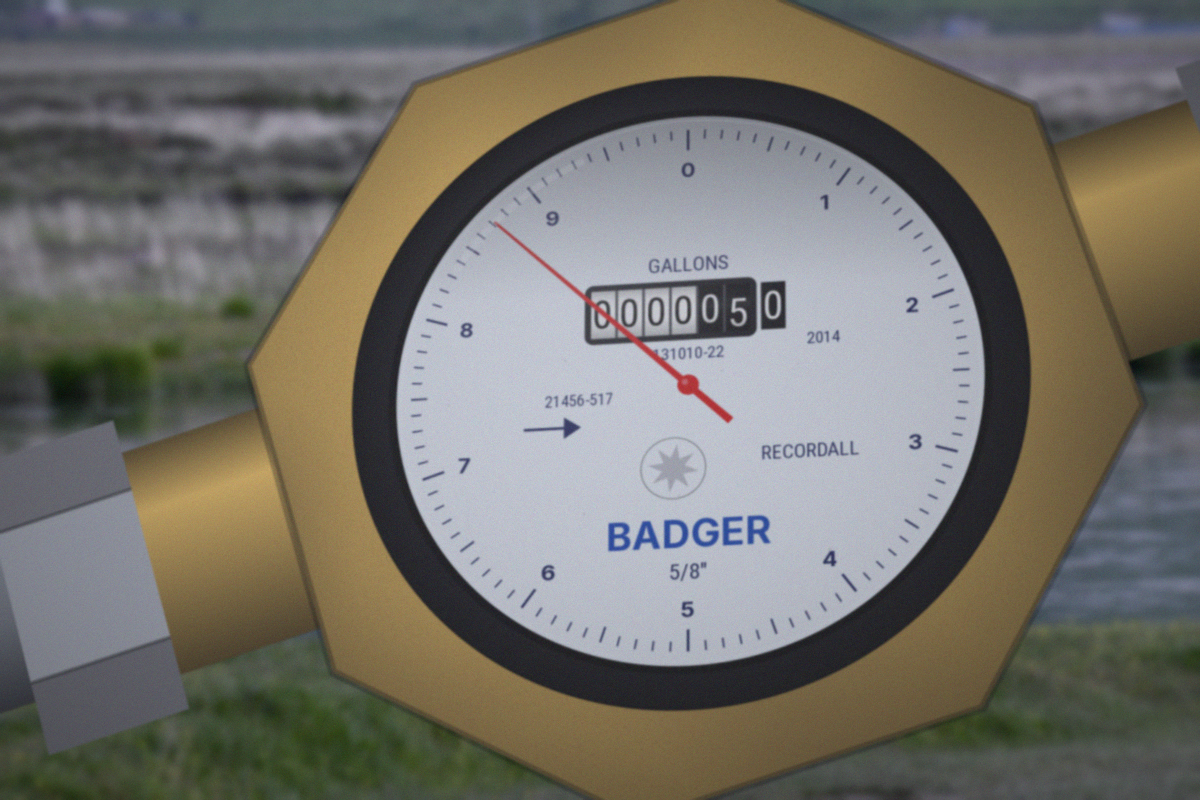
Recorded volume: **48.7** gal
